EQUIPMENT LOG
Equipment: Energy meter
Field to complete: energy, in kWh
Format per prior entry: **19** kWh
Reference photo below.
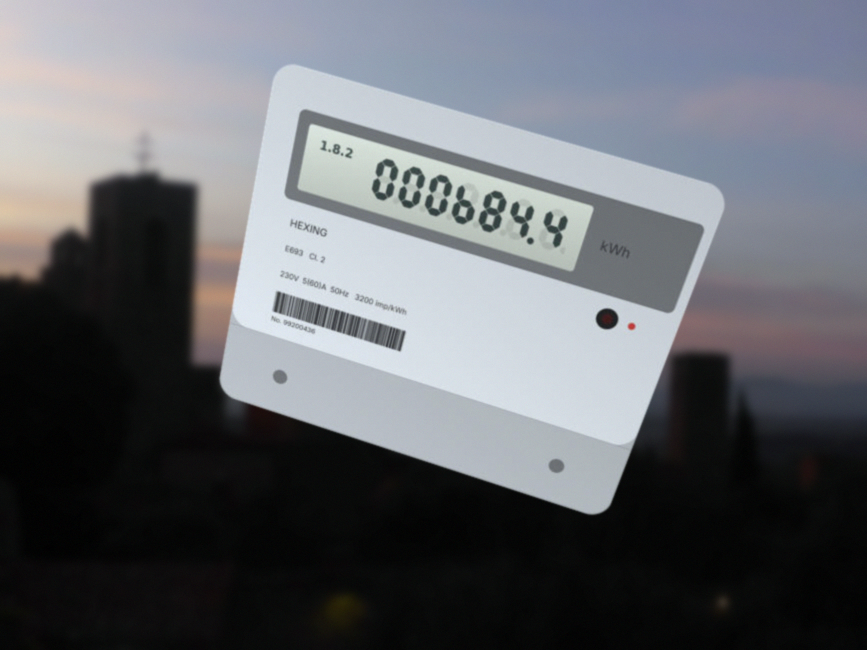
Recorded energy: **684.4** kWh
